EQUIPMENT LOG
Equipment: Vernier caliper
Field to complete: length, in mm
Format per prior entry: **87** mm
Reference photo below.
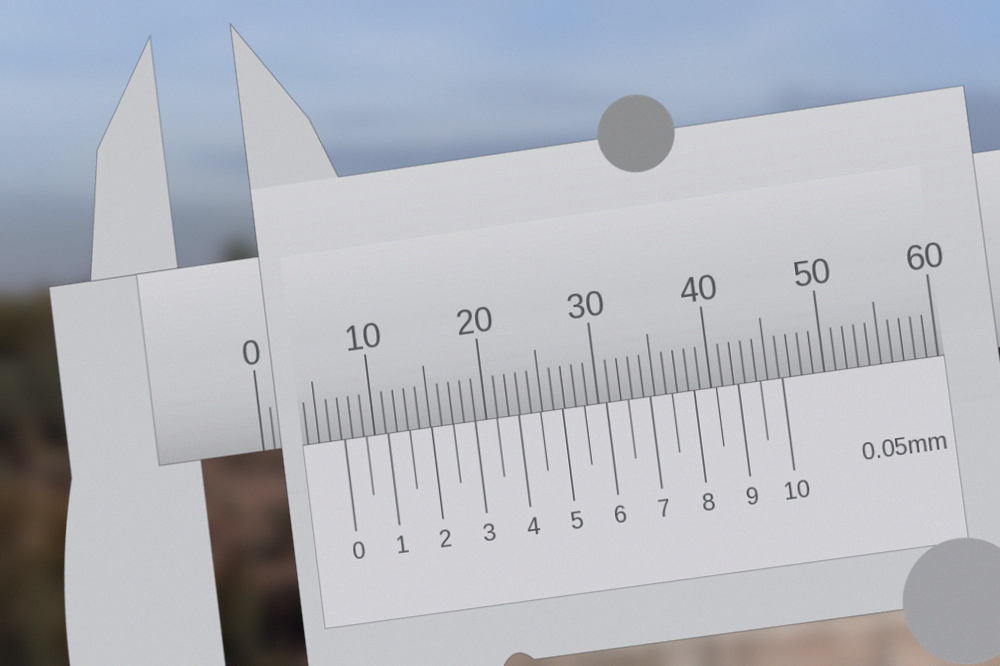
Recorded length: **7.3** mm
